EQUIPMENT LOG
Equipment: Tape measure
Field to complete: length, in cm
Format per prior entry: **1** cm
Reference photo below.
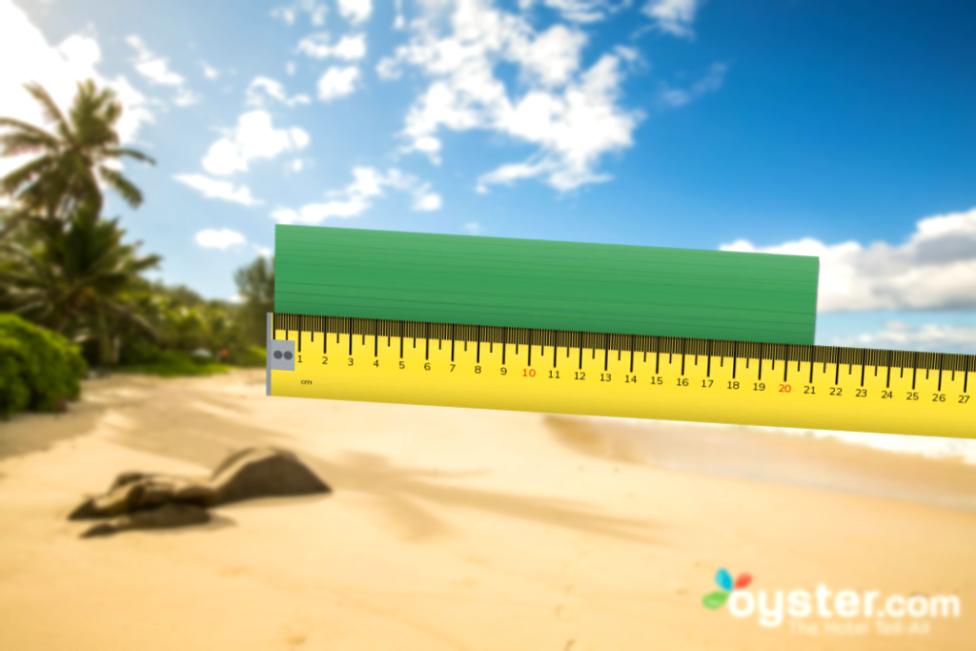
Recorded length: **21** cm
